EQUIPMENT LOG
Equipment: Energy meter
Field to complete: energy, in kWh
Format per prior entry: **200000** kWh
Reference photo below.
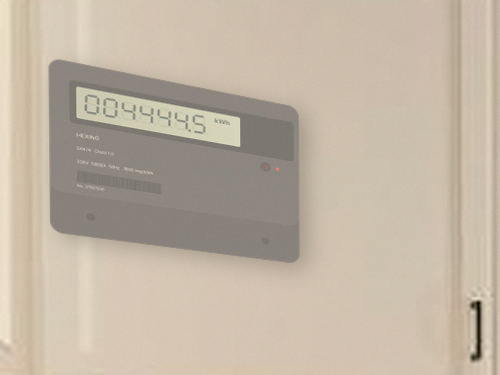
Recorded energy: **4444.5** kWh
